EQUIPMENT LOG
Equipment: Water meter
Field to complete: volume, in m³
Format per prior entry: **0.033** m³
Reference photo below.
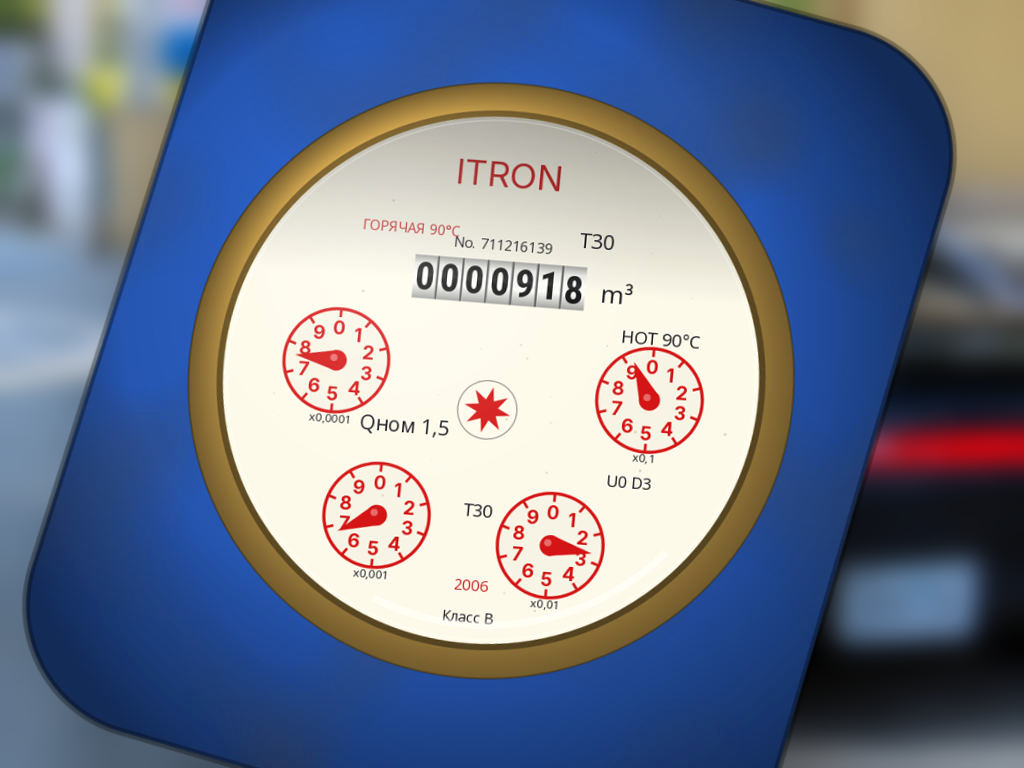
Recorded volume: **917.9267** m³
